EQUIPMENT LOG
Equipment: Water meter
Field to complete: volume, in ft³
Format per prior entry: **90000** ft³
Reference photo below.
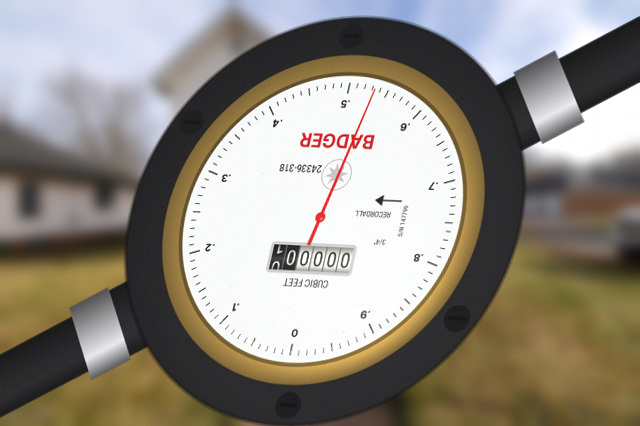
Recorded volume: **0.53** ft³
